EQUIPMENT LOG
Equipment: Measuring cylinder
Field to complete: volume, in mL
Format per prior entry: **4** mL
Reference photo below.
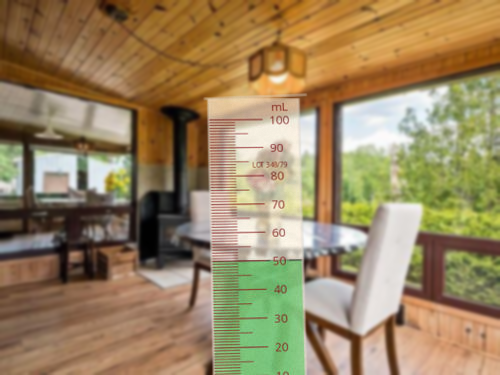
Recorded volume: **50** mL
